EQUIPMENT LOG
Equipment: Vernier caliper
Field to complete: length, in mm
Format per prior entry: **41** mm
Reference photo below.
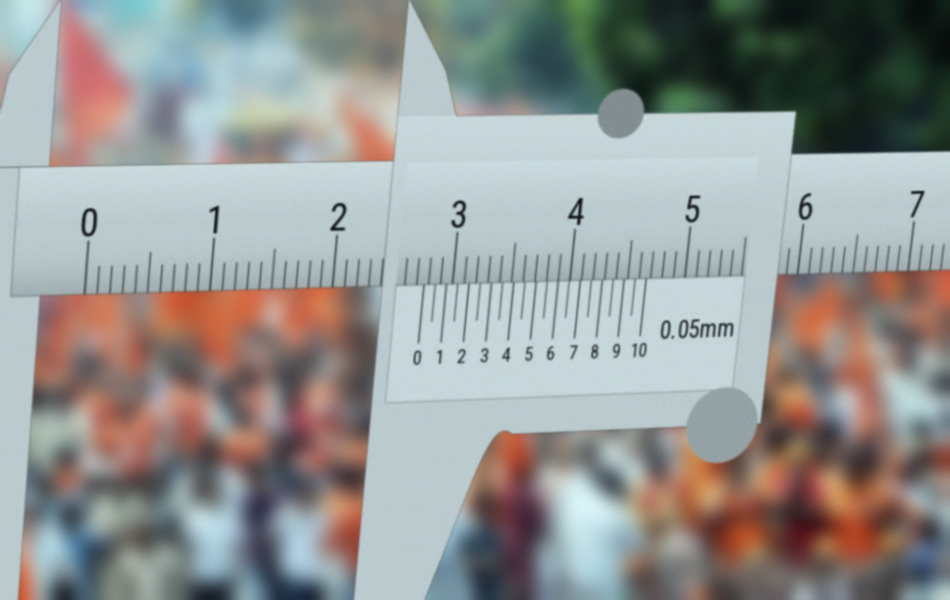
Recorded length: **27.6** mm
